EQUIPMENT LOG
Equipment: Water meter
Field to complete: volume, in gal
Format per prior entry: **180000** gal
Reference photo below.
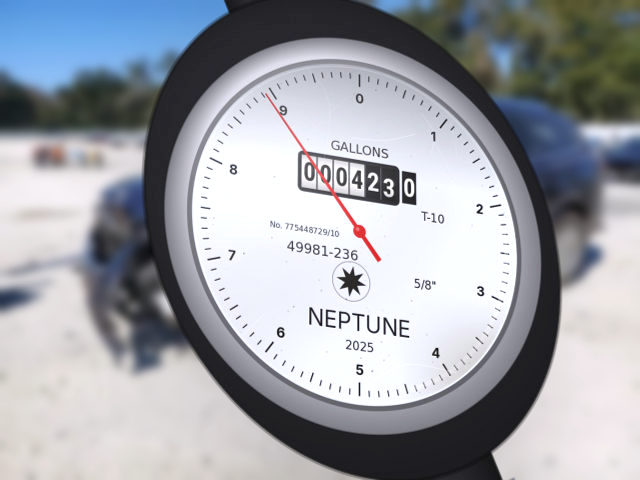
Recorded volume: **4228.9** gal
